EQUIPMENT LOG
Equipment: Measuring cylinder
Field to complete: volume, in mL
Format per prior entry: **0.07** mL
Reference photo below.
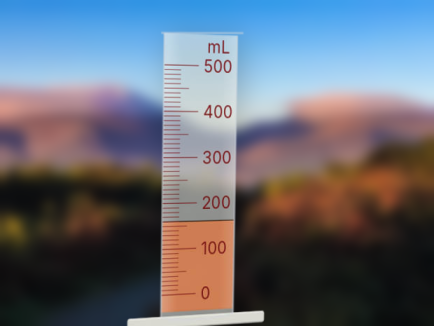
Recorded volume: **160** mL
